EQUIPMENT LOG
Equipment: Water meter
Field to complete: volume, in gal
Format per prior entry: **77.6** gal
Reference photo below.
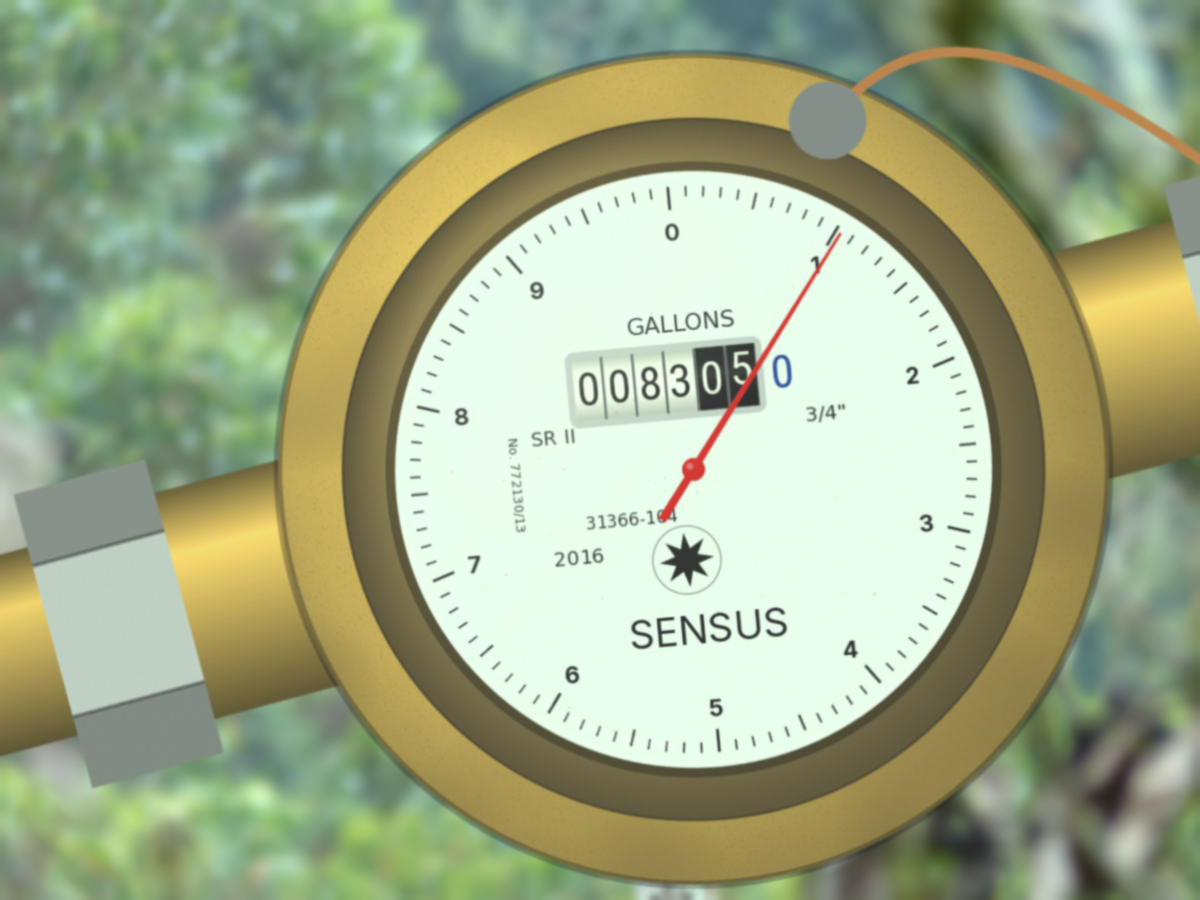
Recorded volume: **83051.0** gal
